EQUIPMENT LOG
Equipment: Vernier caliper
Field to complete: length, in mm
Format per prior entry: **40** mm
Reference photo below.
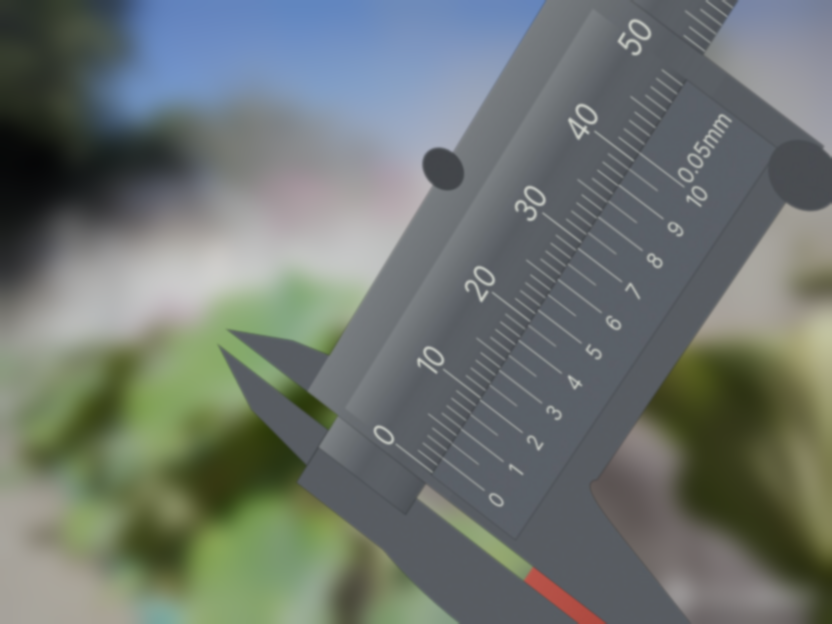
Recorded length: **2.0** mm
